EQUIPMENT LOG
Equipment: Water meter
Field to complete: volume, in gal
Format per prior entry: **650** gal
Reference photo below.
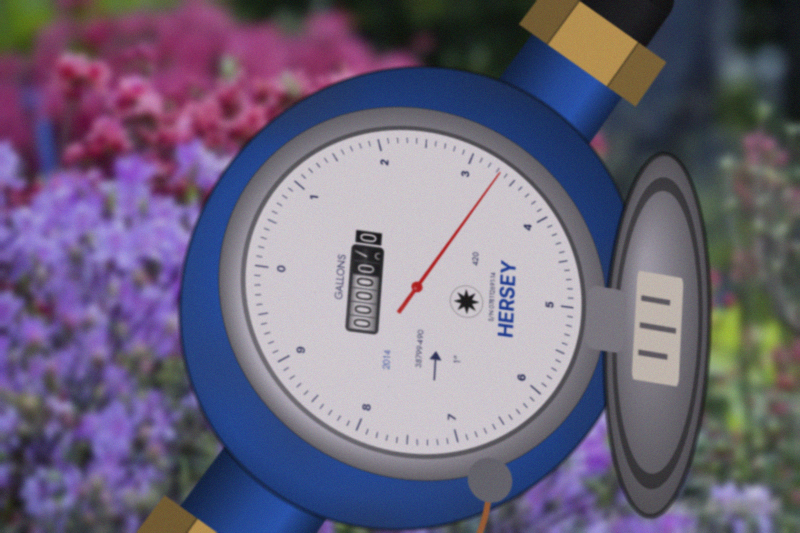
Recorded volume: **73.3** gal
